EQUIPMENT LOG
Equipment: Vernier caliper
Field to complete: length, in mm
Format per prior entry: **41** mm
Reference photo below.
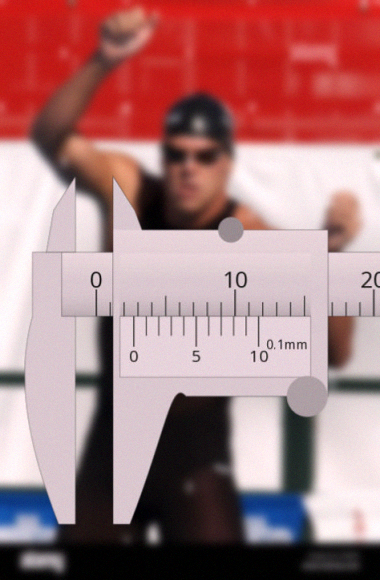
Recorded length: **2.7** mm
